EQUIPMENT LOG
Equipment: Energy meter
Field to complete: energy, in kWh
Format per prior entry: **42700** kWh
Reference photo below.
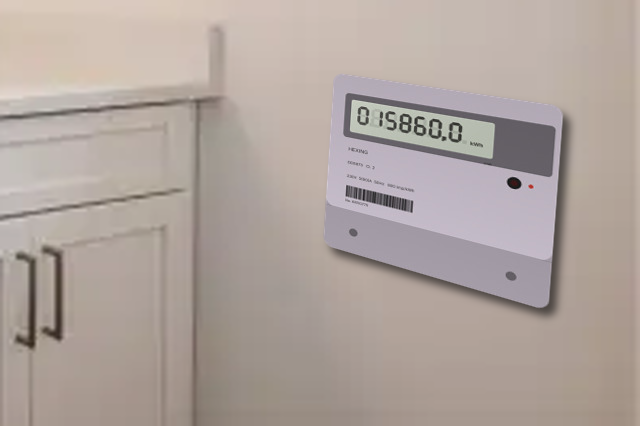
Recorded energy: **15860.0** kWh
